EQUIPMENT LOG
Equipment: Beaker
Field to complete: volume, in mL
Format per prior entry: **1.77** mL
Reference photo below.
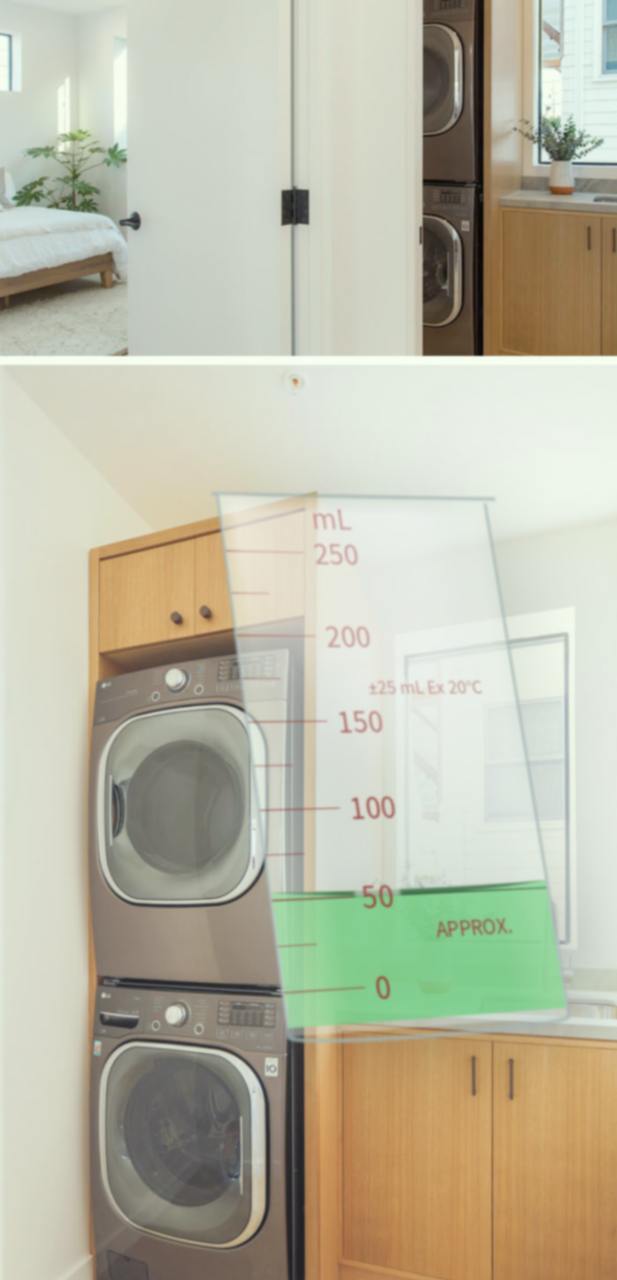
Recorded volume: **50** mL
